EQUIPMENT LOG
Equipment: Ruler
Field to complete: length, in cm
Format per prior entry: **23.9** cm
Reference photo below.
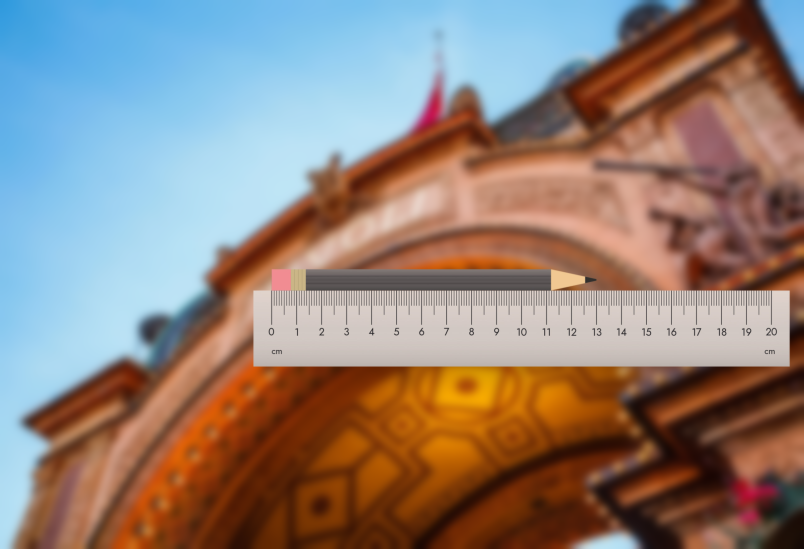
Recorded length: **13** cm
